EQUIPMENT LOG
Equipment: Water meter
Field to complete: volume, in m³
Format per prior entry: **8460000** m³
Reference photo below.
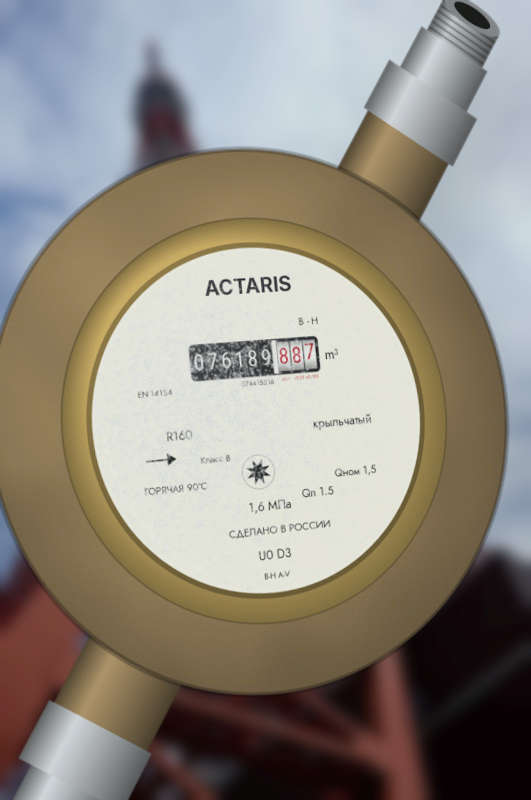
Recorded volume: **76189.887** m³
